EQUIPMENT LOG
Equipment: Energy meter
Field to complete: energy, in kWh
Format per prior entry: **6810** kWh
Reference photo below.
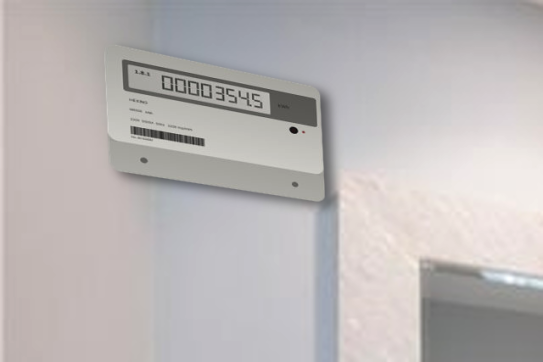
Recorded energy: **354.5** kWh
